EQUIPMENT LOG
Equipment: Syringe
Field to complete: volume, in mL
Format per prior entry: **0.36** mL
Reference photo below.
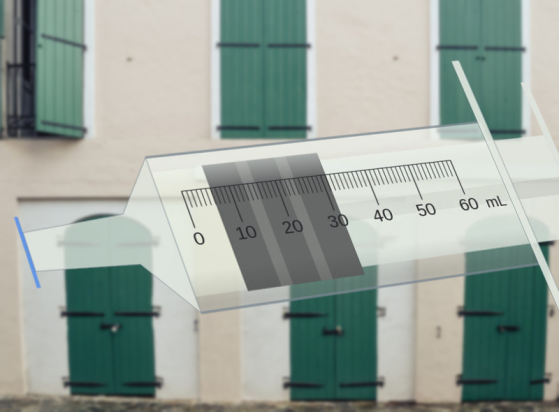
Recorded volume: **6** mL
